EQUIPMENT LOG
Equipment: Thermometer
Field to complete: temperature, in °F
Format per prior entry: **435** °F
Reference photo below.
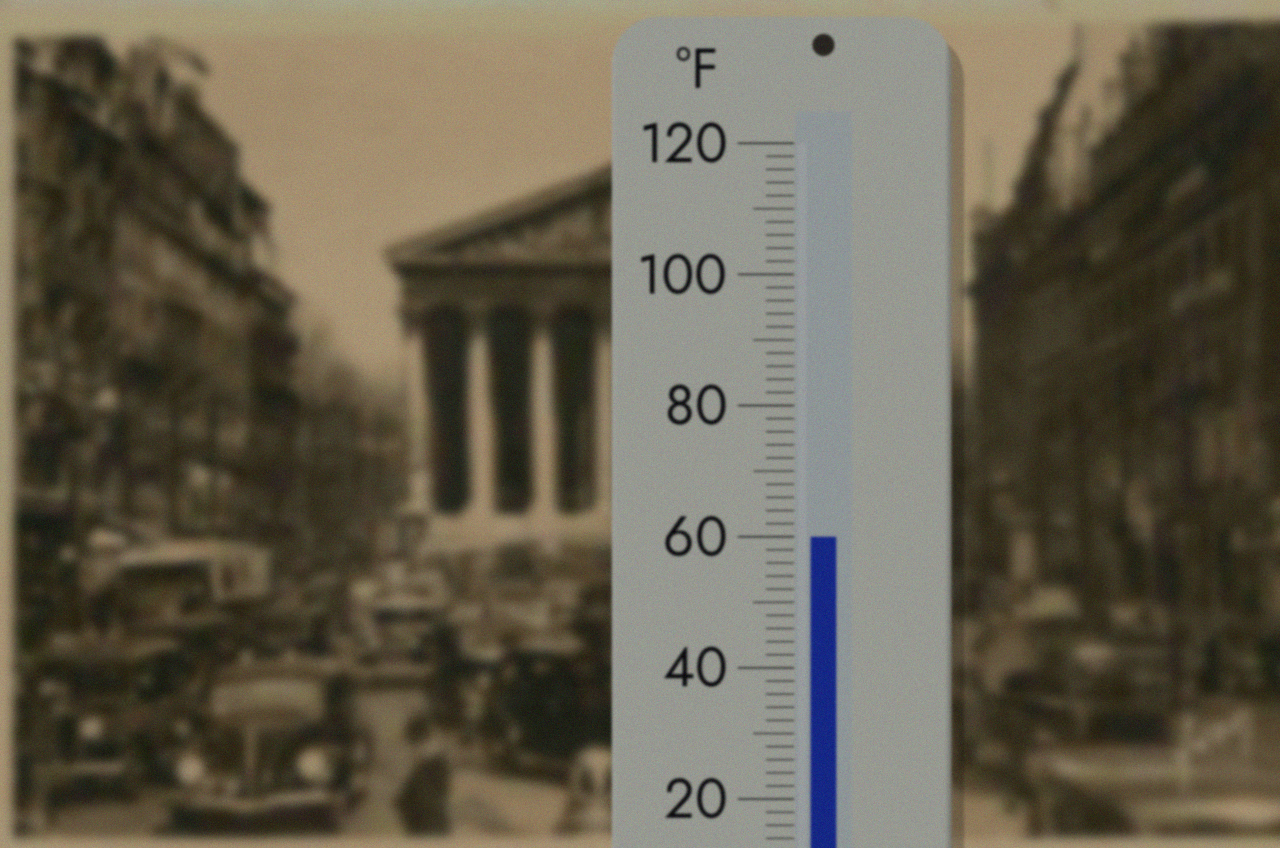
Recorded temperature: **60** °F
